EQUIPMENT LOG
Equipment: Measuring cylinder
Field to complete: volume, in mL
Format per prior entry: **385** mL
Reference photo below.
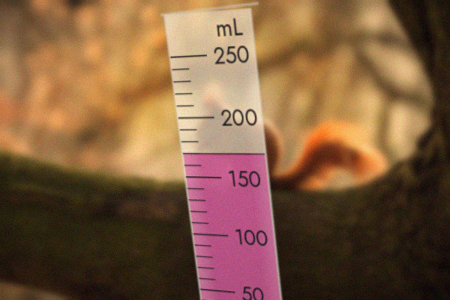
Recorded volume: **170** mL
